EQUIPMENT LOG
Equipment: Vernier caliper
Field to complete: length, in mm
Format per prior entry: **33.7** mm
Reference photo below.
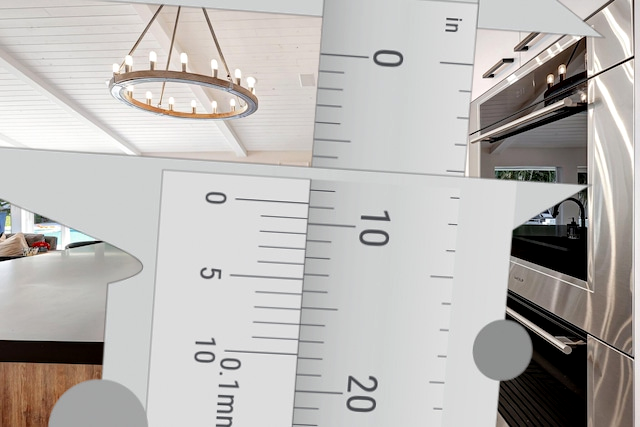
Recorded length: **8.8** mm
